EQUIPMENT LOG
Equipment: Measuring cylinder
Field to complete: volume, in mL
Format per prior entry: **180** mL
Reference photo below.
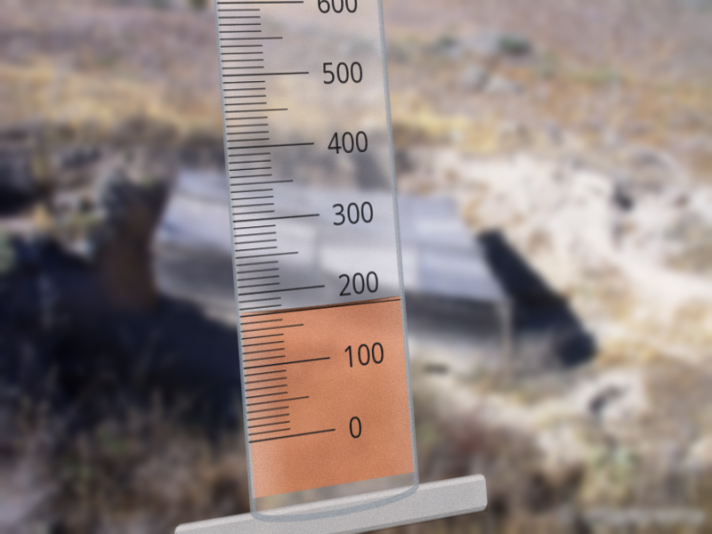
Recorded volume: **170** mL
